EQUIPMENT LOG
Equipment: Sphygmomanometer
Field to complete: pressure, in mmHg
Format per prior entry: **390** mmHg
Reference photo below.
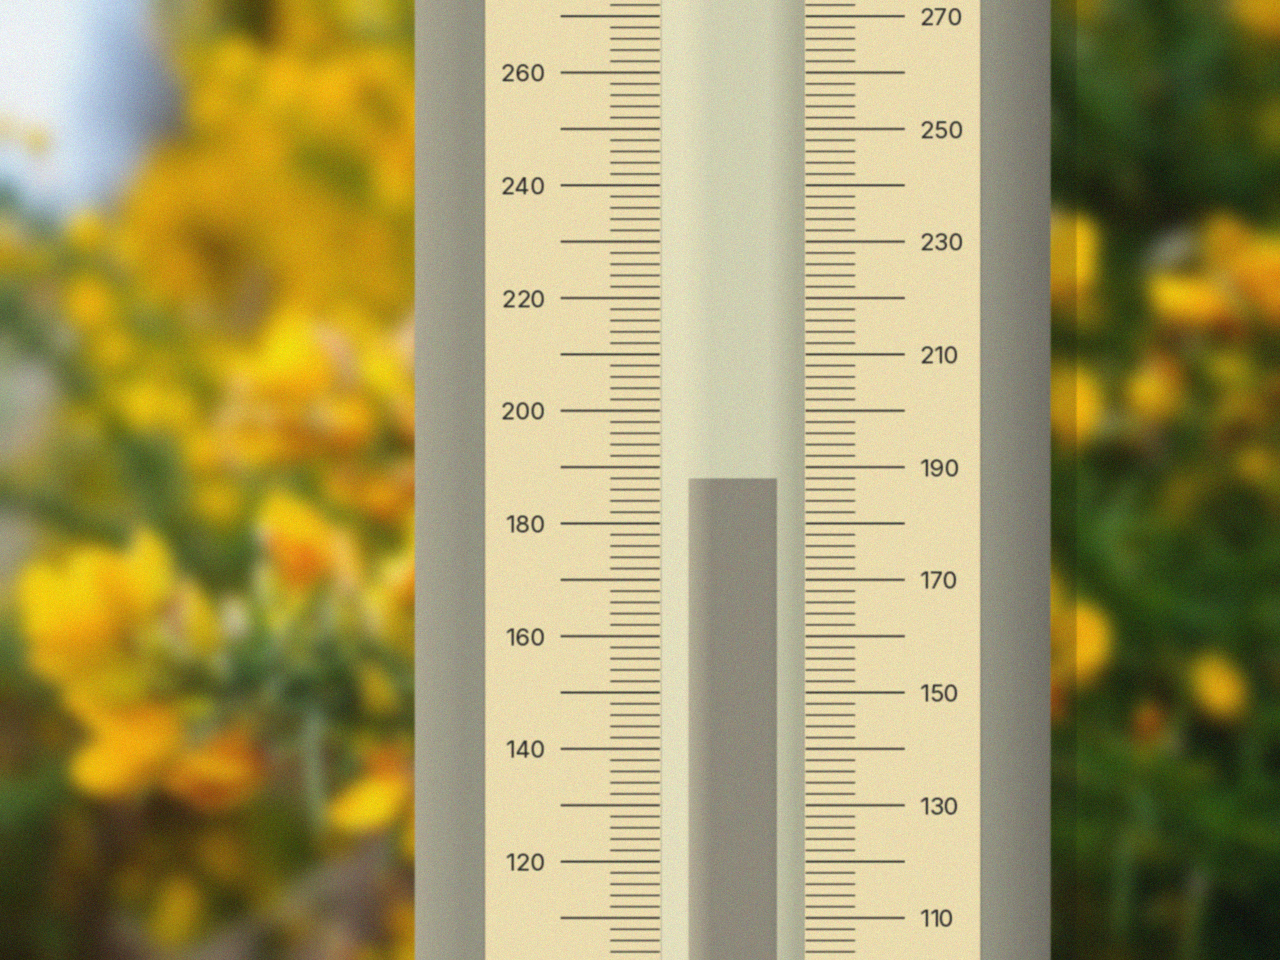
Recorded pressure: **188** mmHg
